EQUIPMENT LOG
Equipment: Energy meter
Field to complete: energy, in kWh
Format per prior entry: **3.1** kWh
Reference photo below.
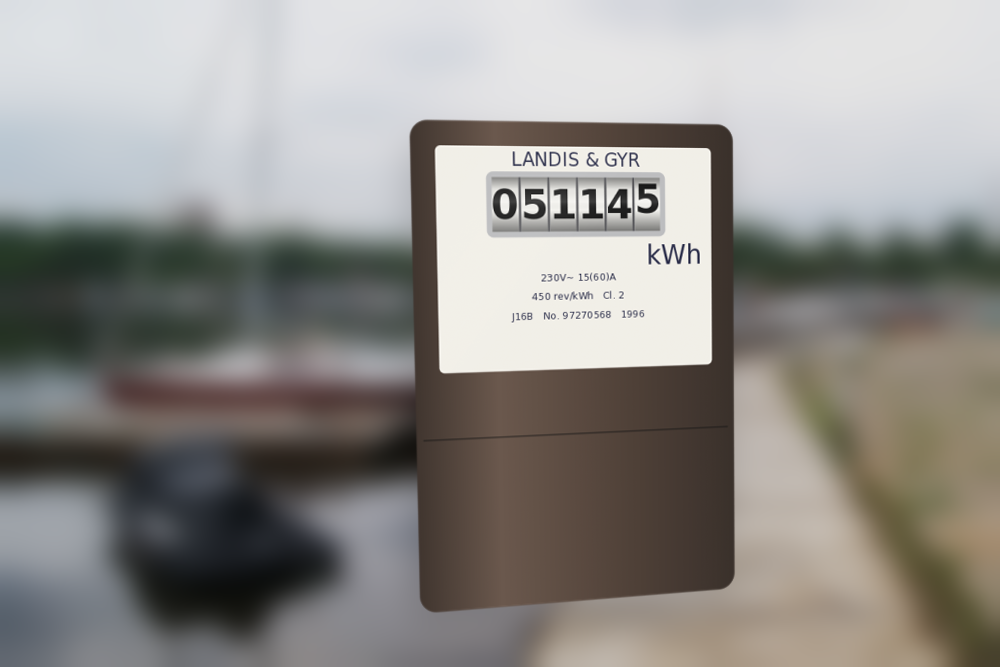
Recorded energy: **51145** kWh
